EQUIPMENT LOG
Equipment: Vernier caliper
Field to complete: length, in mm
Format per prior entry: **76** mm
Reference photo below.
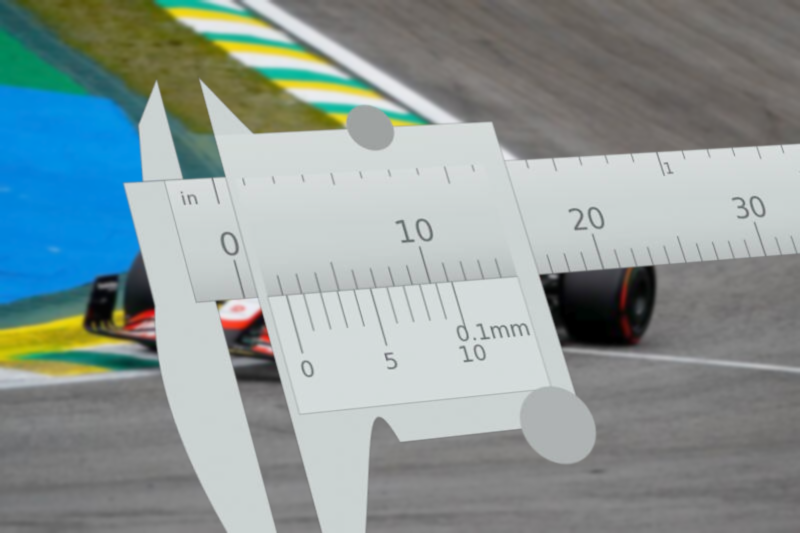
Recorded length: **2.2** mm
